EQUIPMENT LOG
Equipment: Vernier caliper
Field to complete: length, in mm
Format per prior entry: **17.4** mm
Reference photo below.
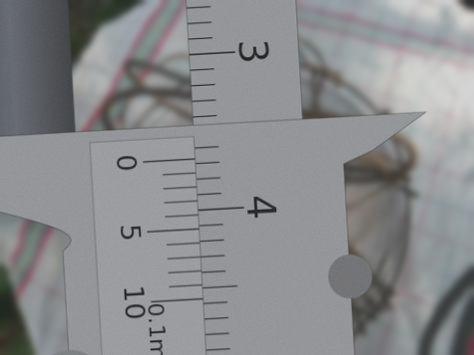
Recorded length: **36.7** mm
